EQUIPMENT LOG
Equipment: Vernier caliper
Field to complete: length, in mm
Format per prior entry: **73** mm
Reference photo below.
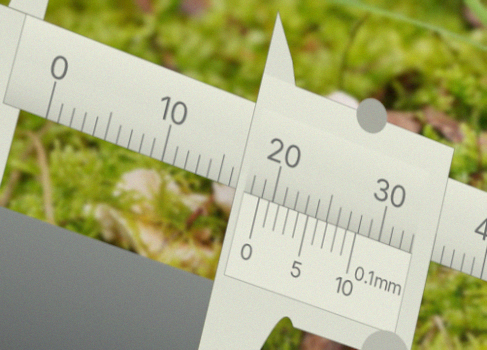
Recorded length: **18.8** mm
